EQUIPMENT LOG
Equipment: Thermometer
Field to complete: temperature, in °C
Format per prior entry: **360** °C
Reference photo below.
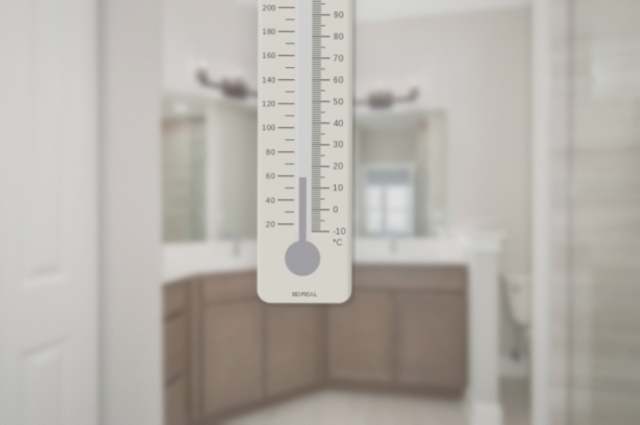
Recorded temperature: **15** °C
